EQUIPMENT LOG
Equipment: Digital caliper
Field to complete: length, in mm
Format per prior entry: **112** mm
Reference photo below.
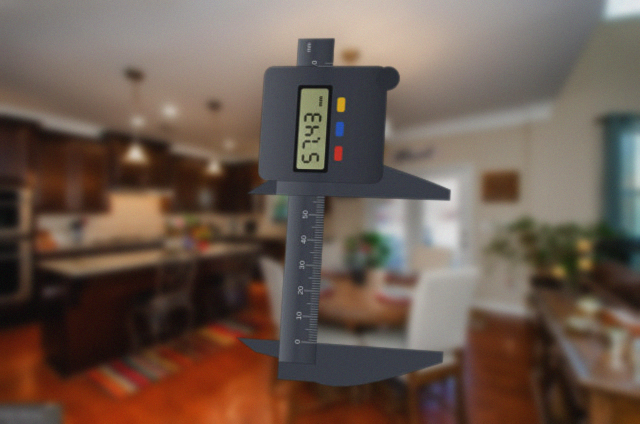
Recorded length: **57.43** mm
